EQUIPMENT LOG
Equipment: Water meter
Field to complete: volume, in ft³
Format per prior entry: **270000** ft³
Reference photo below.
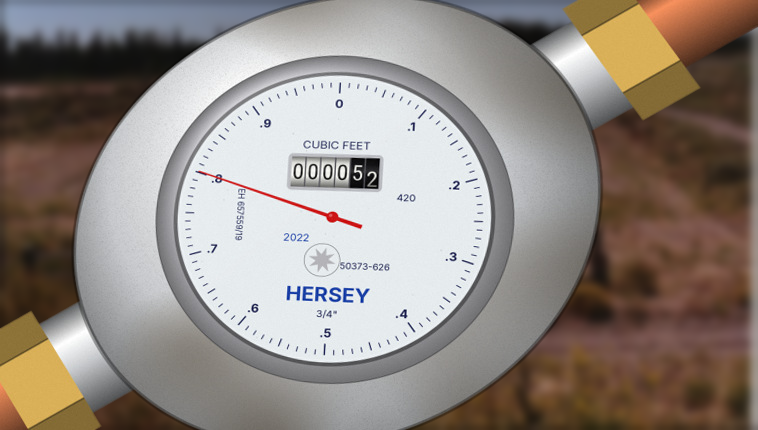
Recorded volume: **51.80** ft³
